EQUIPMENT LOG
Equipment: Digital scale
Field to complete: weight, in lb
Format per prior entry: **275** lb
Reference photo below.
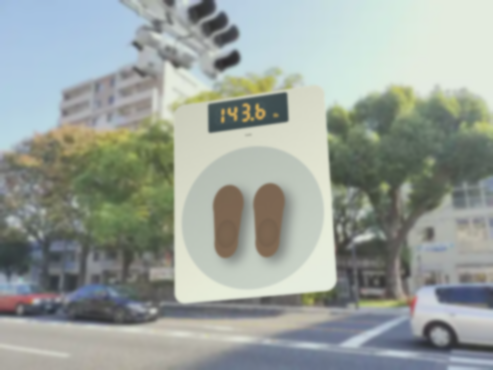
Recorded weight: **143.6** lb
